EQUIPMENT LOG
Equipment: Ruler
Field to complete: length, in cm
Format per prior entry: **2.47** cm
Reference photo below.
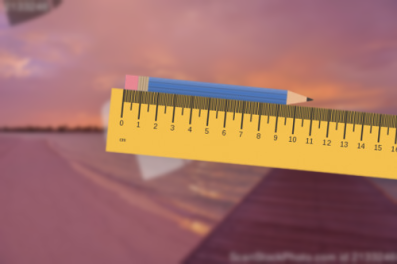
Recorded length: **11** cm
